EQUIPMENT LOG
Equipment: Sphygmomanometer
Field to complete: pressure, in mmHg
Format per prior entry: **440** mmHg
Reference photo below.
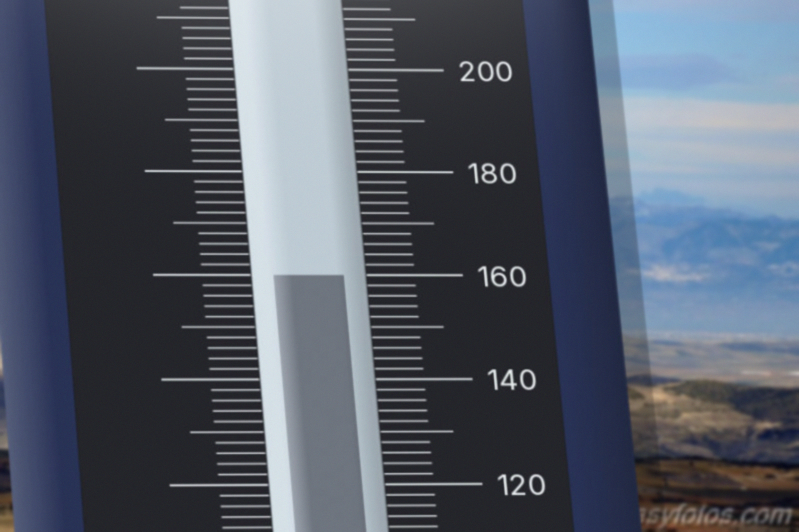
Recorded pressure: **160** mmHg
